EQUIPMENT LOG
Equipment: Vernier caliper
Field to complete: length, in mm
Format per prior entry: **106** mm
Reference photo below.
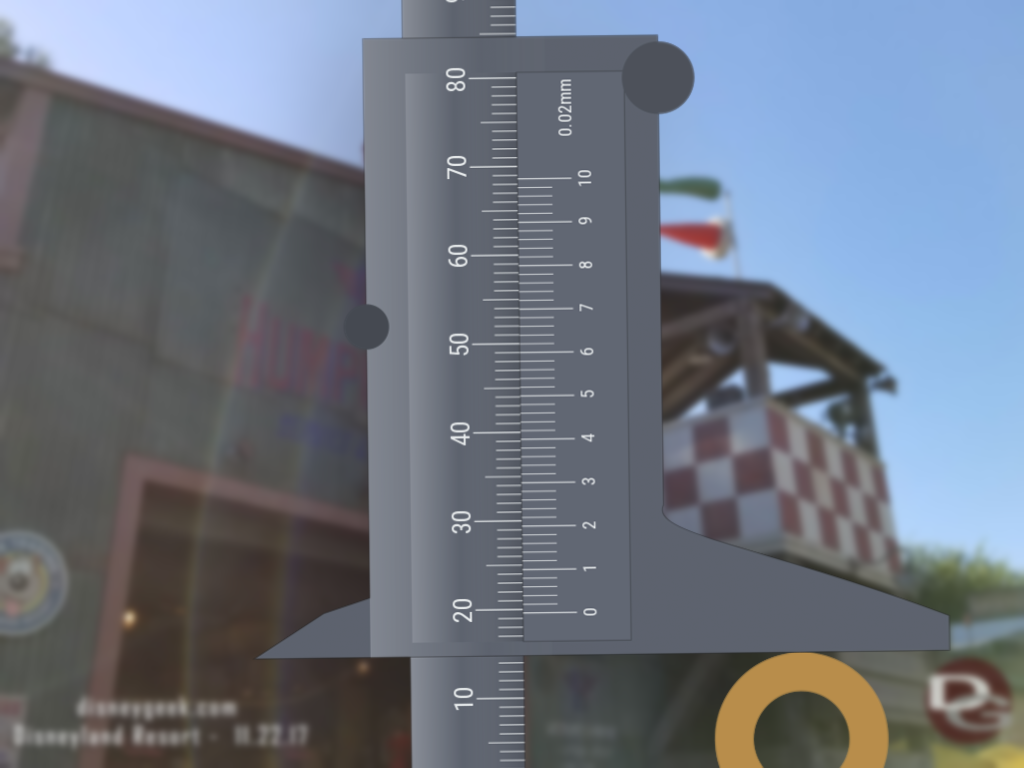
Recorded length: **19.6** mm
